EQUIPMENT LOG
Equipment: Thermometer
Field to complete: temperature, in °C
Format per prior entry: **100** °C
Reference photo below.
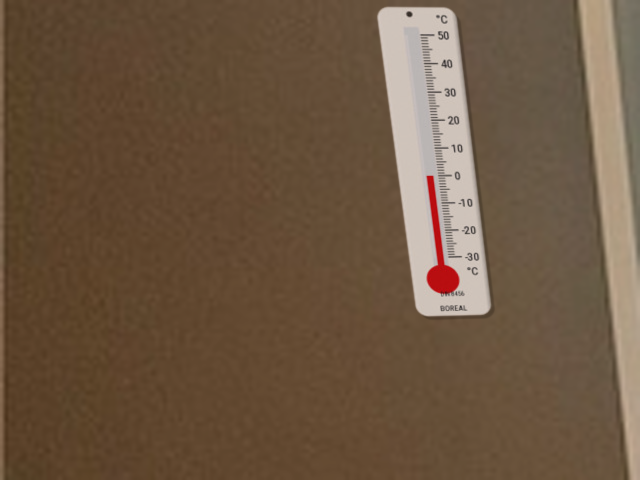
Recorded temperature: **0** °C
